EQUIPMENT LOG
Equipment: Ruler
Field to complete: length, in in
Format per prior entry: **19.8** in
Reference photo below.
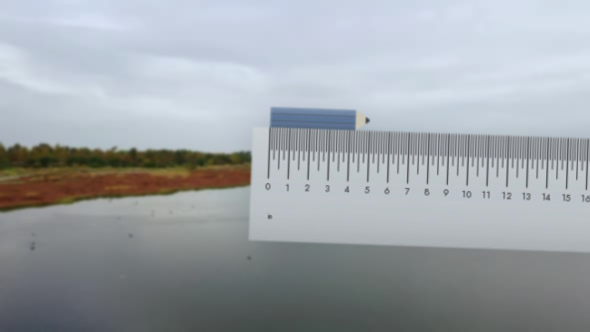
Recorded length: **5** in
